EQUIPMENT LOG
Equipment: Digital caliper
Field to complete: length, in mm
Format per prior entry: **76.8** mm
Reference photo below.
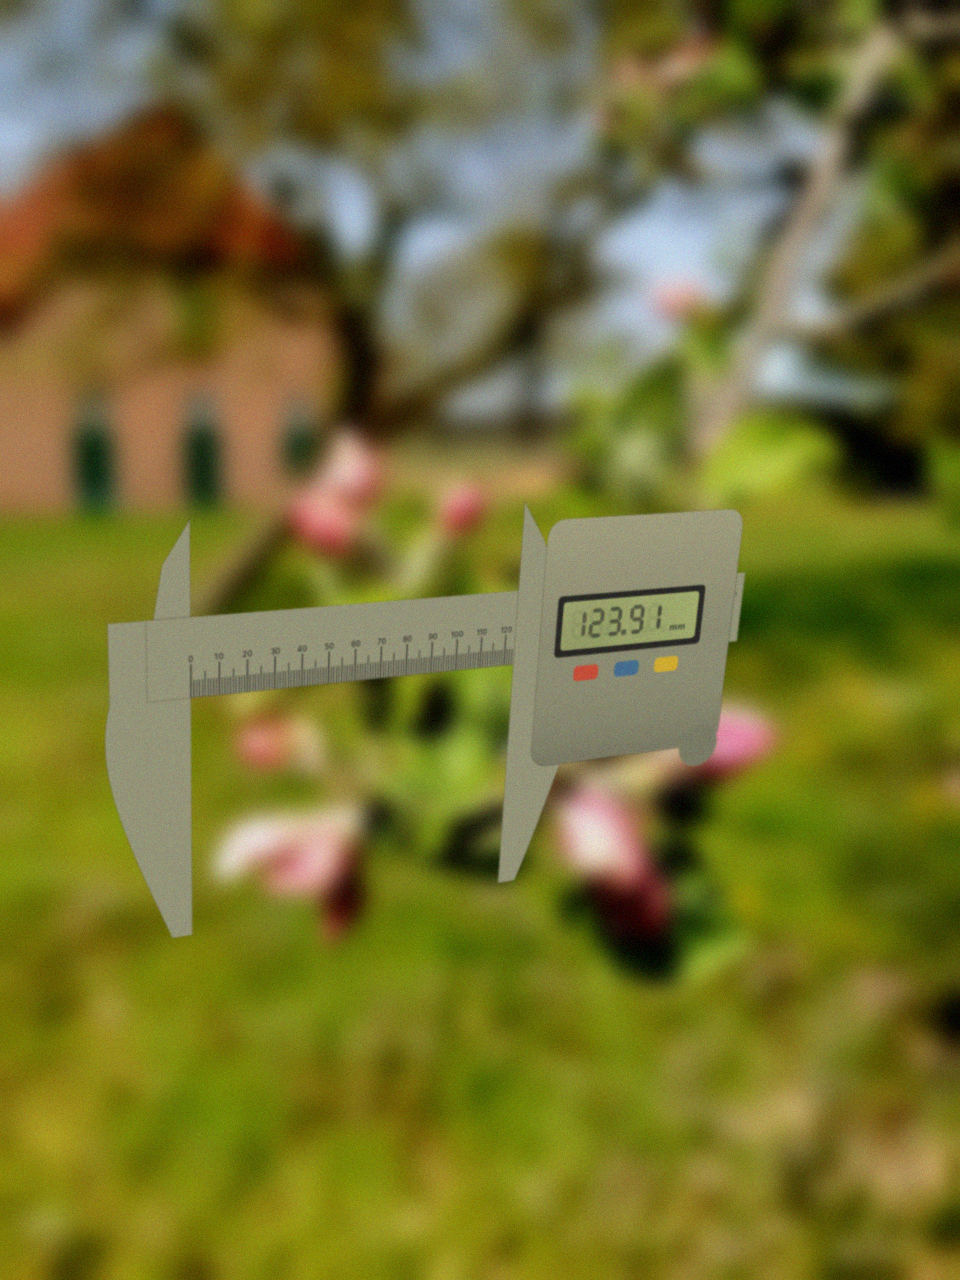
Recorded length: **123.91** mm
